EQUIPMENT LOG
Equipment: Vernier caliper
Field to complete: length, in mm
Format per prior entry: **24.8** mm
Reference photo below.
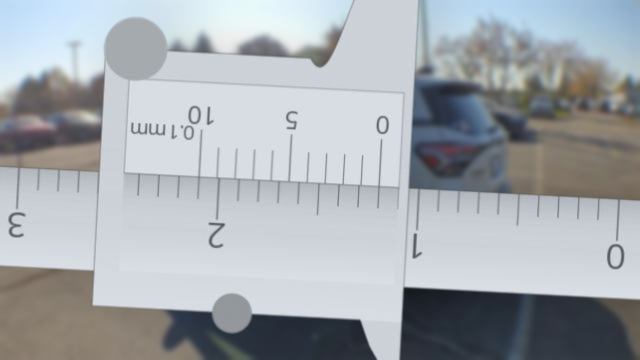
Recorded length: **12.0** mm
